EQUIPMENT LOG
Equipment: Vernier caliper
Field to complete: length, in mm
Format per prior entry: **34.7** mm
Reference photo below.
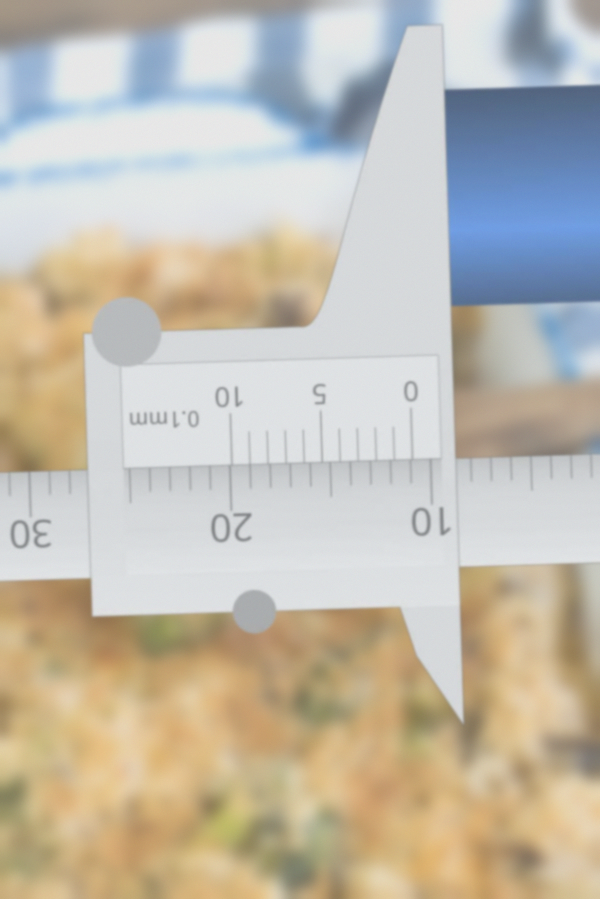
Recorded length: **10.9** mm
